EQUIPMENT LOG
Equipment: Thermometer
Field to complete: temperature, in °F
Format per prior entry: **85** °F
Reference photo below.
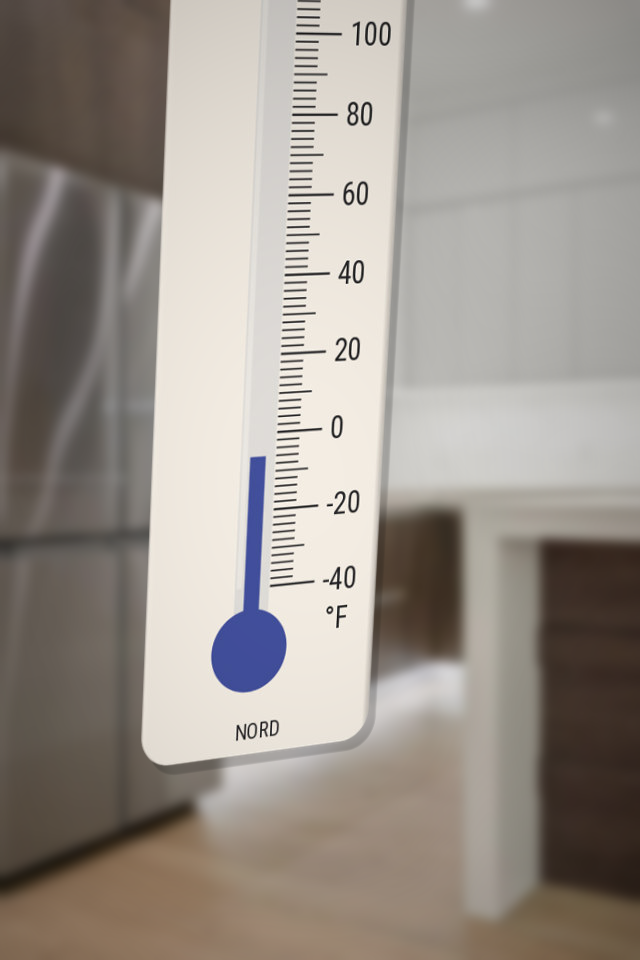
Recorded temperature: **-6** °F
